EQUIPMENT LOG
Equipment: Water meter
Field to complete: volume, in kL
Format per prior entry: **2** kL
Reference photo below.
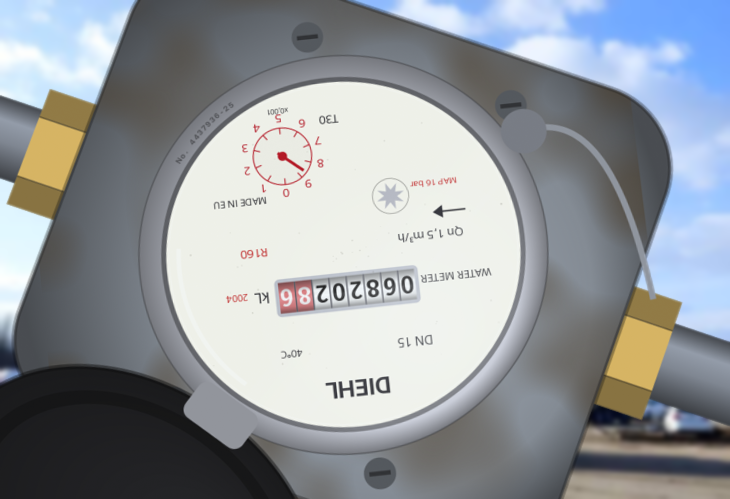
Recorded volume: **68202.868** kL
